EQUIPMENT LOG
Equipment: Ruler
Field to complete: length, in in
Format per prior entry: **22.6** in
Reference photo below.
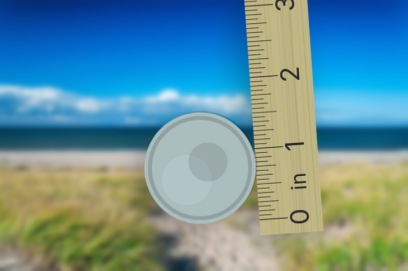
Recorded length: **1.5625** in
